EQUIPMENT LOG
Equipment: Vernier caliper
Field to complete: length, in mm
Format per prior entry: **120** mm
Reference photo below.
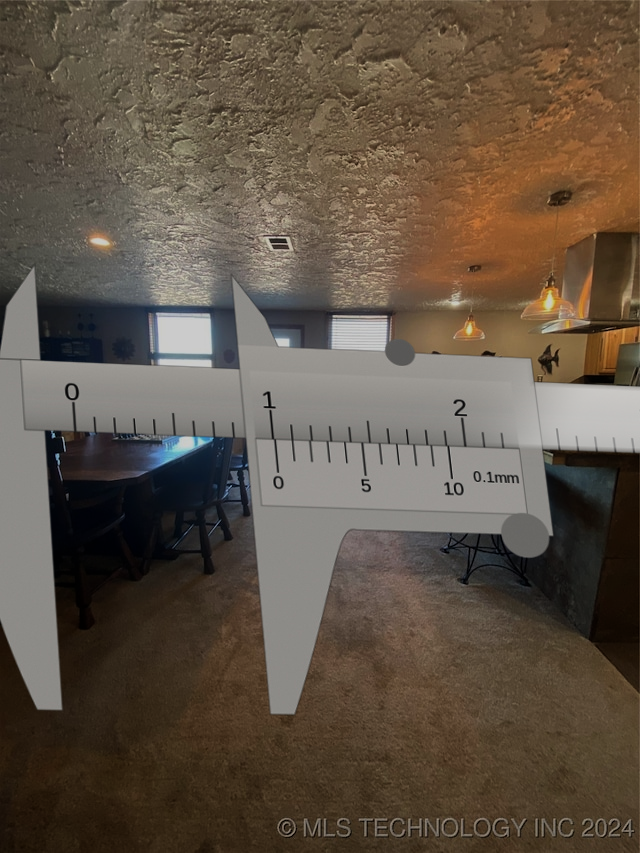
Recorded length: **10.1** mm
